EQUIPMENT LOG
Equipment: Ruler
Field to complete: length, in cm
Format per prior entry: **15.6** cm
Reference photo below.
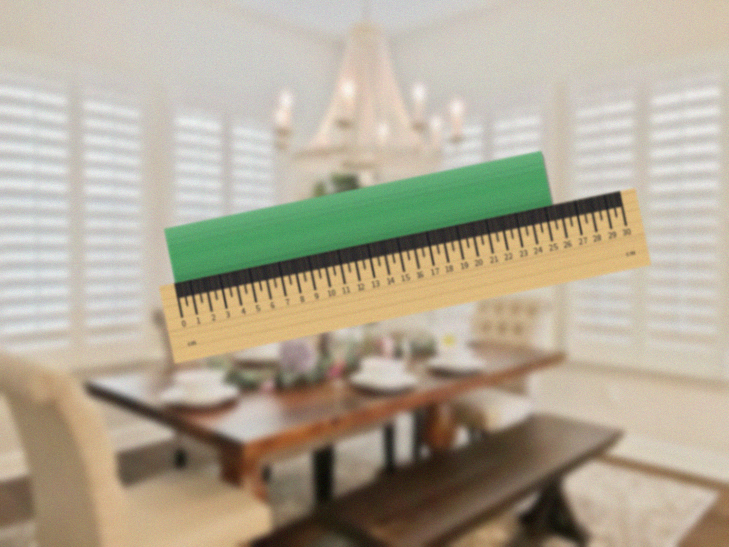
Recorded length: **25.5** cm
